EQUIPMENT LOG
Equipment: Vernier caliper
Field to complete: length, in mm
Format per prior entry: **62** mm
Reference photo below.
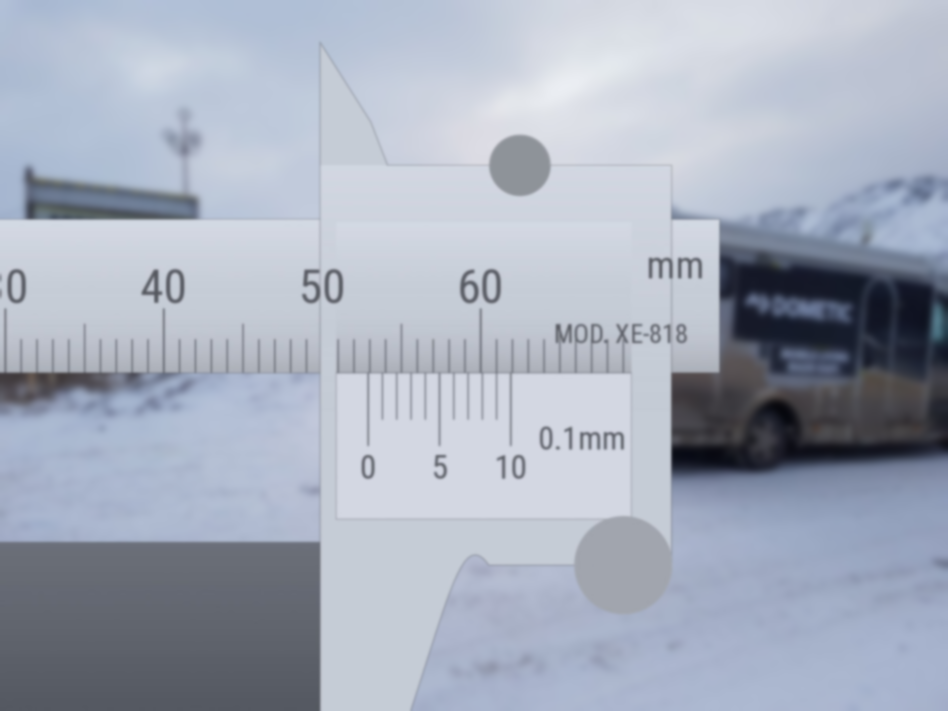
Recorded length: **52.9** mm
